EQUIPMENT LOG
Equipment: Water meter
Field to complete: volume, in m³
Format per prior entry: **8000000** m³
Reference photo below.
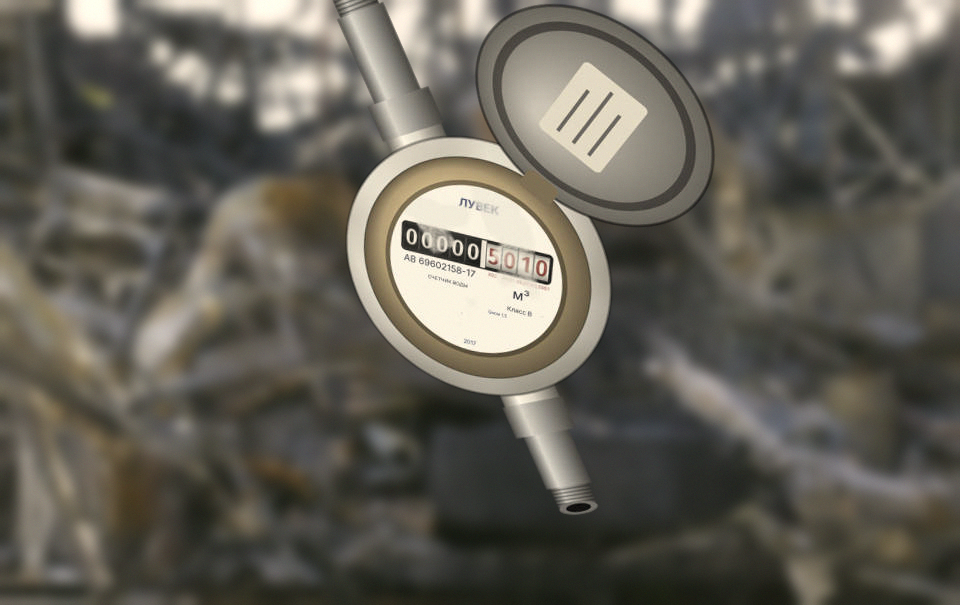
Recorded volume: **0.5010** m³
